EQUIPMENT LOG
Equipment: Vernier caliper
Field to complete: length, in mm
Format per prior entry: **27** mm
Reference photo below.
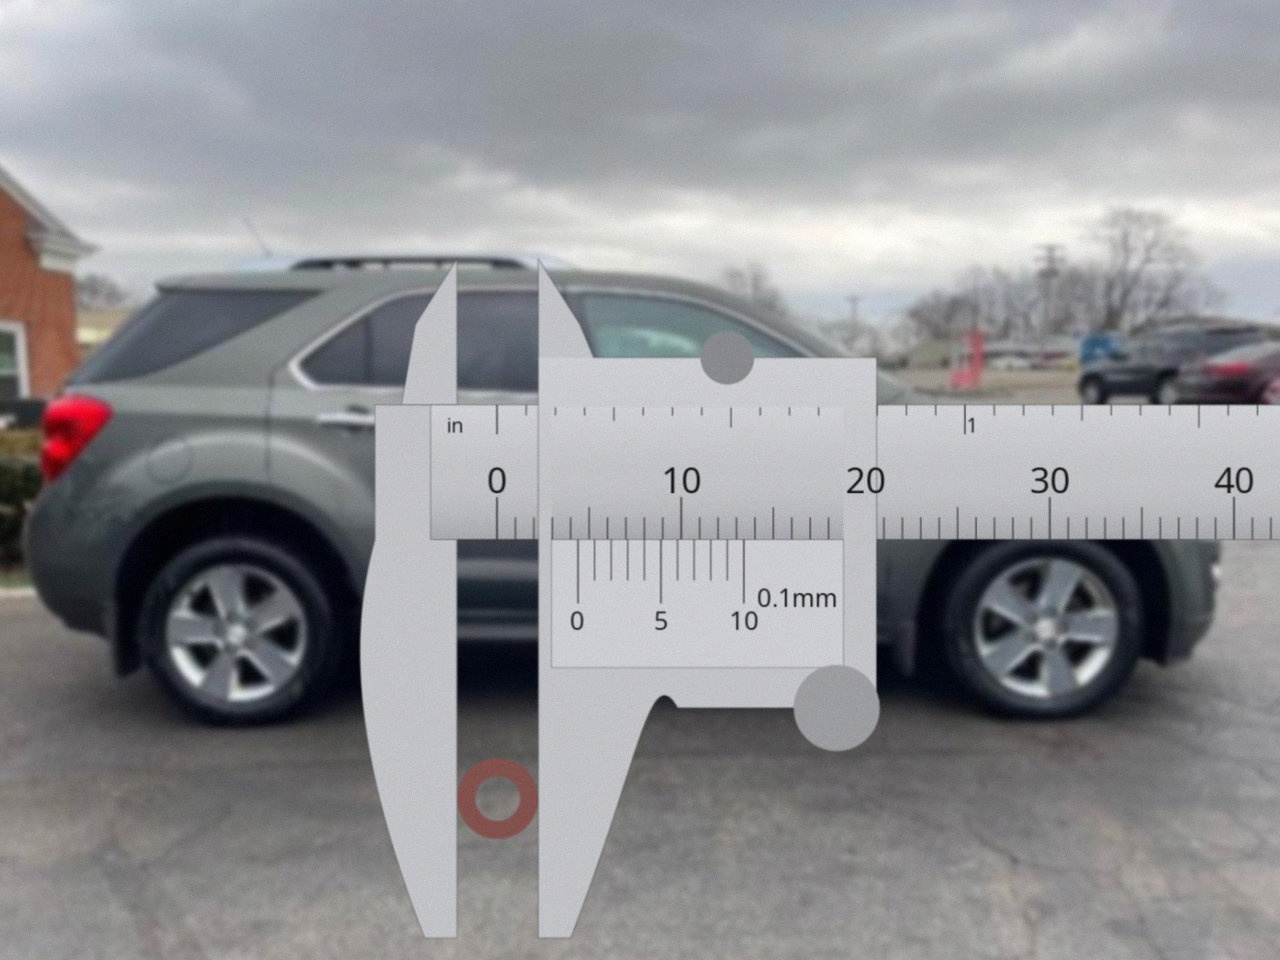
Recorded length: **4.4** mm
